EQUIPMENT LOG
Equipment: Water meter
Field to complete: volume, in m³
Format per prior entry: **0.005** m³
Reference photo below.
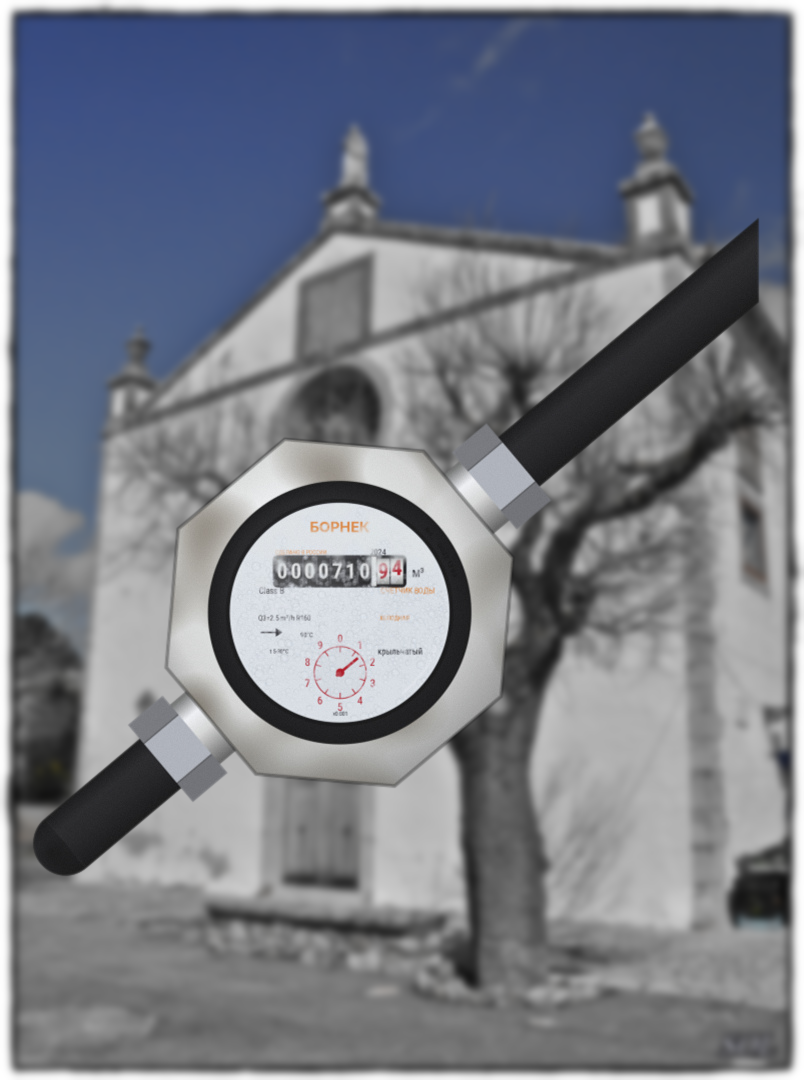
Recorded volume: **710.941** m³
